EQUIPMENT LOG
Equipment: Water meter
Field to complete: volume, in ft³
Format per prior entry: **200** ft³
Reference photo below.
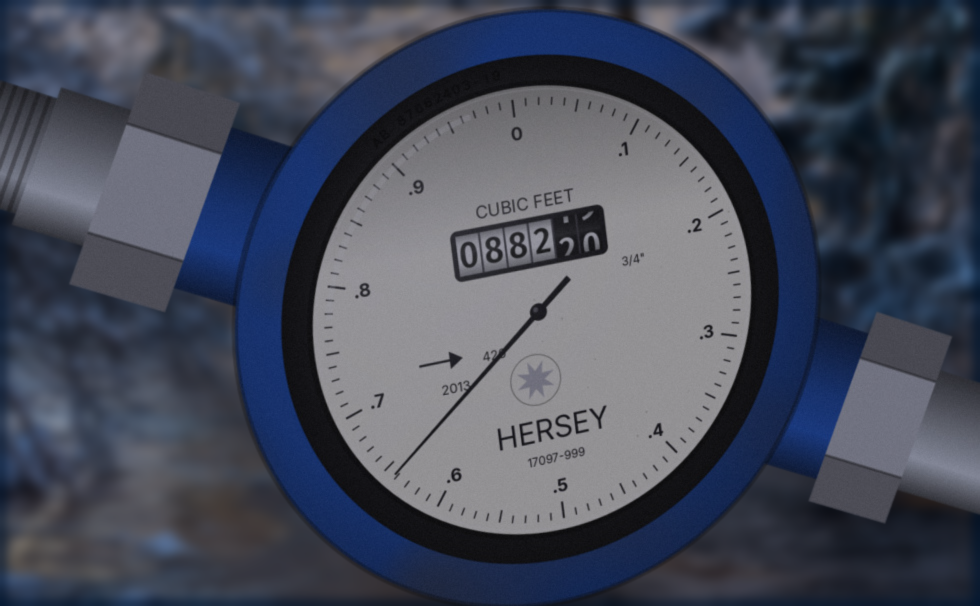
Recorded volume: **88219.64** ft³
